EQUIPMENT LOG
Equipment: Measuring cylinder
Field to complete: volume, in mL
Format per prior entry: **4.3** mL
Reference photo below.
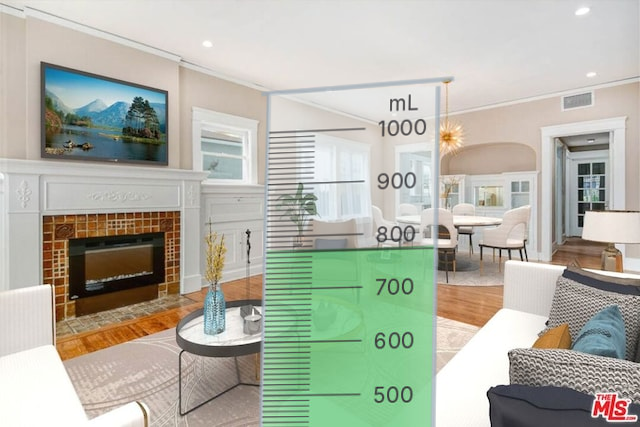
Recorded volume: **770** mL
